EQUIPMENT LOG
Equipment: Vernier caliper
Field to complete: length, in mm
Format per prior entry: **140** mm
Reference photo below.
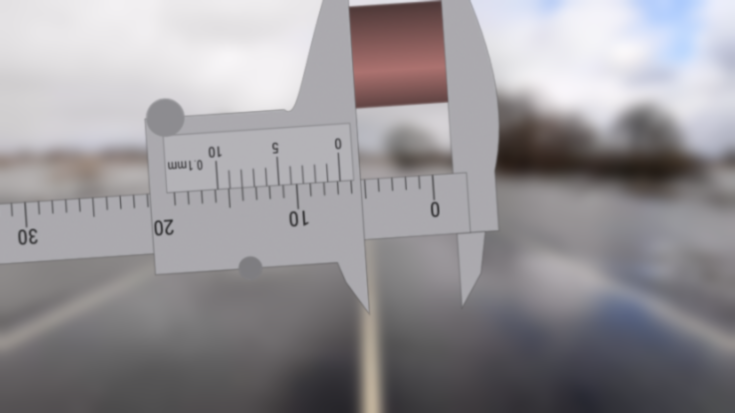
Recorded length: **6.8** mm
